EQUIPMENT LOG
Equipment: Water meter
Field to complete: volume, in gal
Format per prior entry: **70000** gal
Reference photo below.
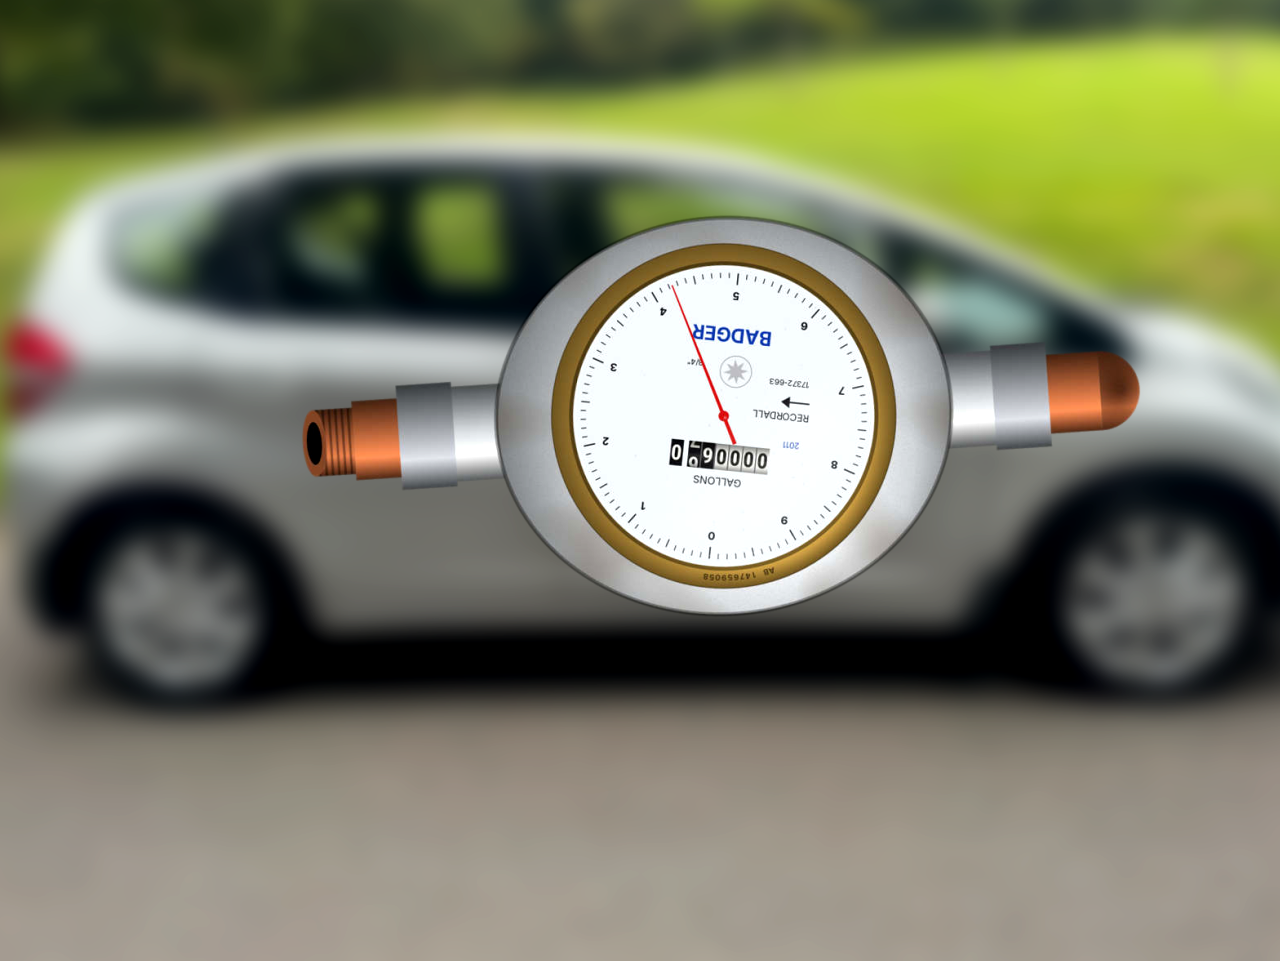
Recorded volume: **664.2** gal
